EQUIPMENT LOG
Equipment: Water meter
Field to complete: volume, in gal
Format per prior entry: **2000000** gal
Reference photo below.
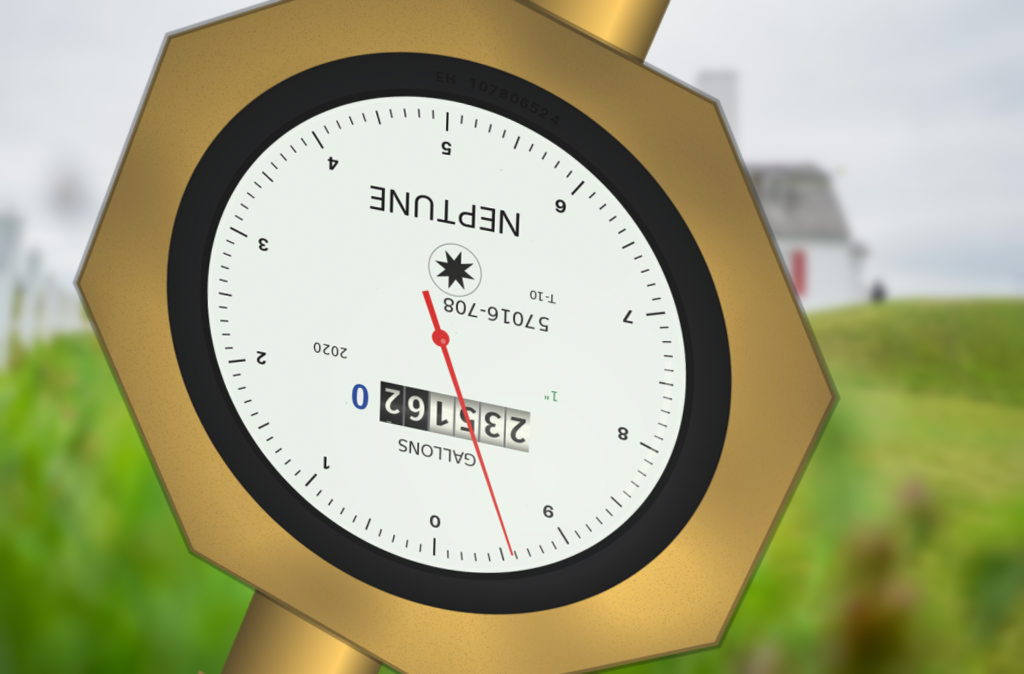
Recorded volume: **2351619.4** gal
